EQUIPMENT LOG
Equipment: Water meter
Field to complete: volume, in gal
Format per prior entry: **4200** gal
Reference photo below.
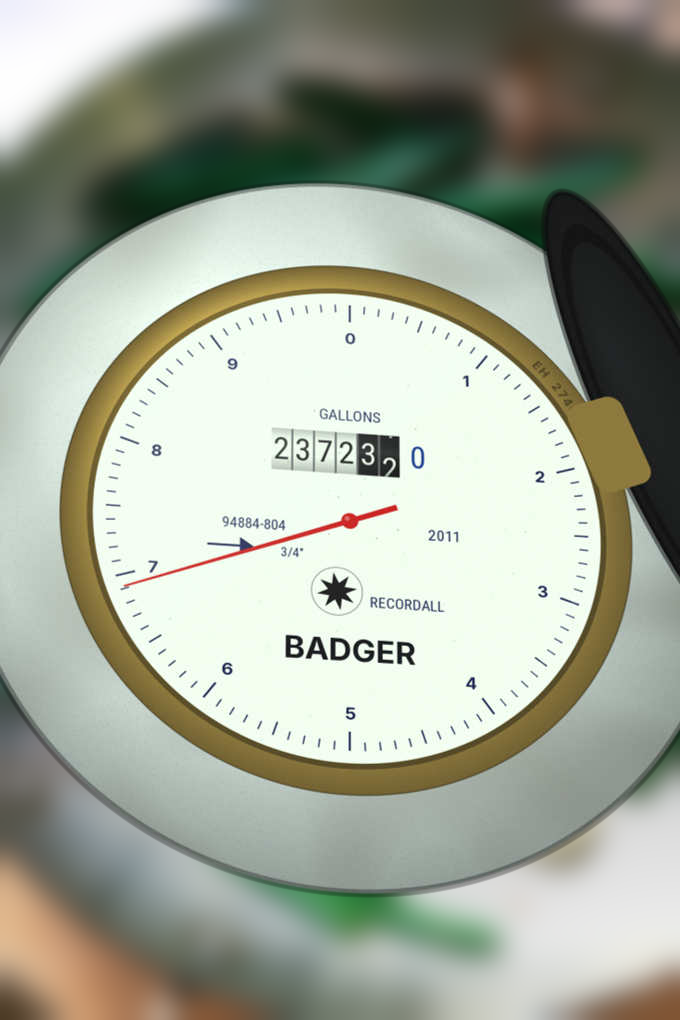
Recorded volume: **2372316.9** gal
